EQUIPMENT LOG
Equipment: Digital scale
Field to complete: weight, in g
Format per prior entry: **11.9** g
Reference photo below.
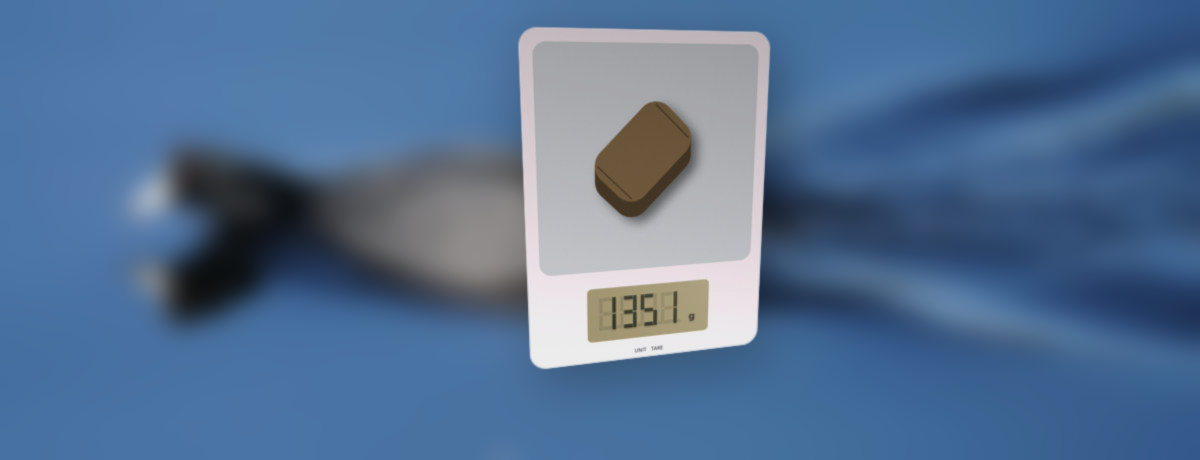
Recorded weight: **1351** g
